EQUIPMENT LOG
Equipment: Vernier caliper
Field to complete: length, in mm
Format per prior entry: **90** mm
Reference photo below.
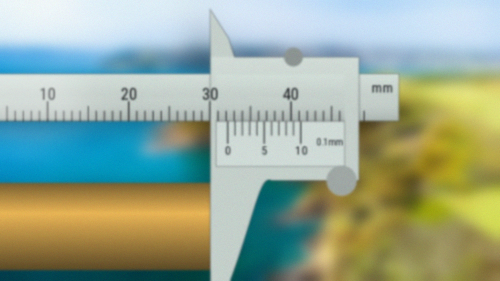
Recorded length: **32.2** mm
